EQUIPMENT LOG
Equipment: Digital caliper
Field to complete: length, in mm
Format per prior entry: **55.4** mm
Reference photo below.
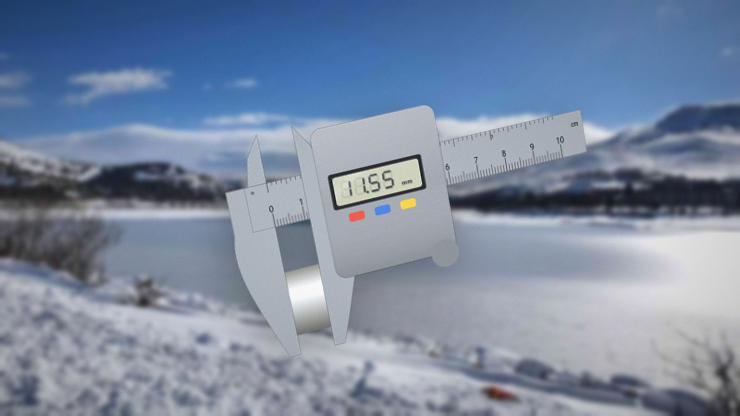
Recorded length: **11.55** mm
